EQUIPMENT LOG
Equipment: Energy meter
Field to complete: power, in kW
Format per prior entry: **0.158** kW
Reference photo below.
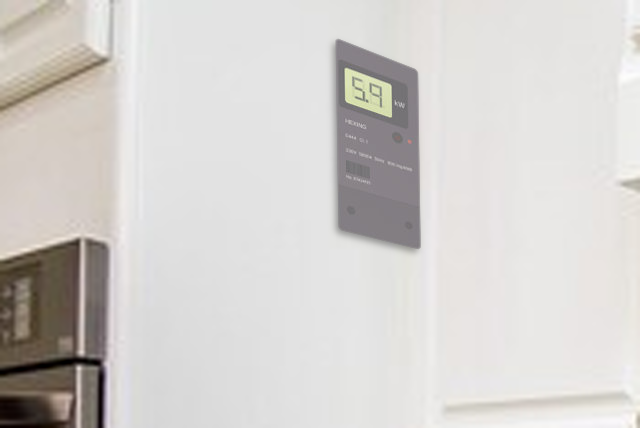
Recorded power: **5.9** kW
